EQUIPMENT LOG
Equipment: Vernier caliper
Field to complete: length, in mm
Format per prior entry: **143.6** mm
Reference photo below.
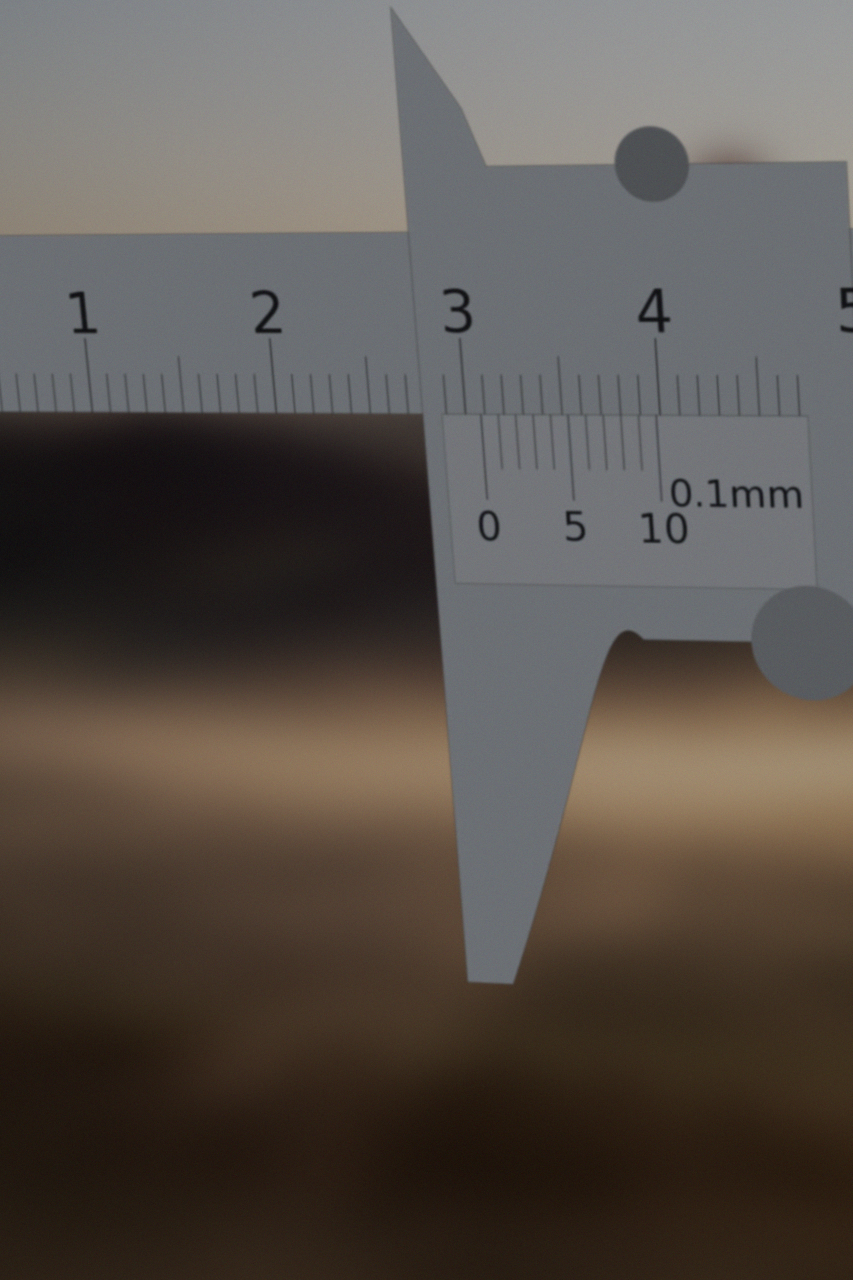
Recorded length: **30.8** mm
